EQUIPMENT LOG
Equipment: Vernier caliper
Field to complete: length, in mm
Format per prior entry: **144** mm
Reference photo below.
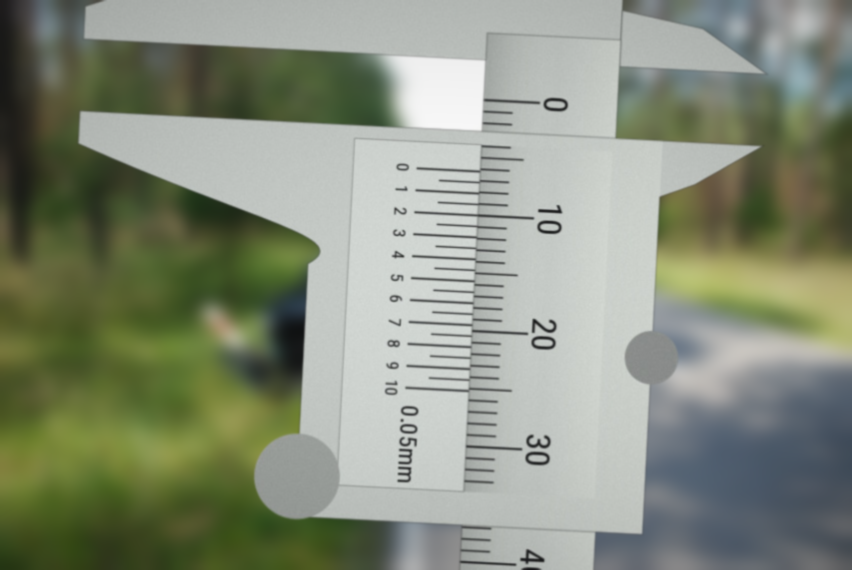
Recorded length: **6.2** mm
